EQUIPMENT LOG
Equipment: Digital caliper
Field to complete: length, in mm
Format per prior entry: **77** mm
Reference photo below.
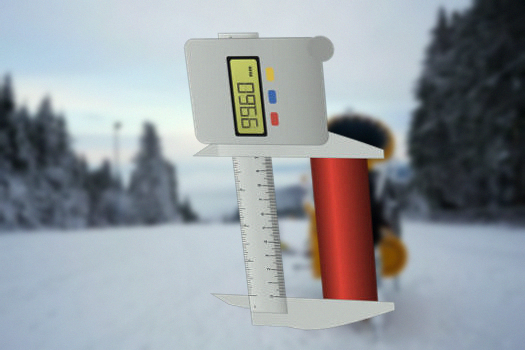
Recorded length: **99.60** mm
